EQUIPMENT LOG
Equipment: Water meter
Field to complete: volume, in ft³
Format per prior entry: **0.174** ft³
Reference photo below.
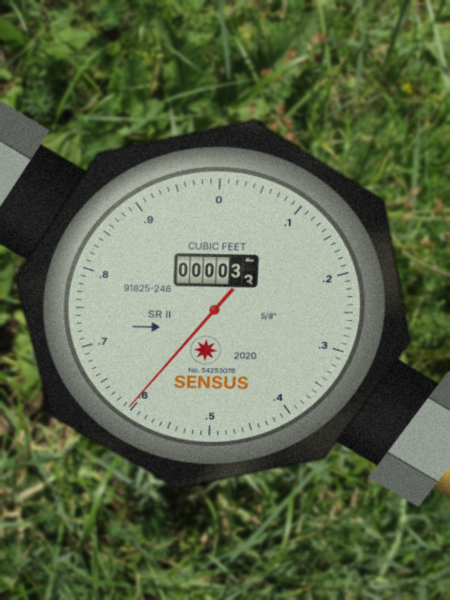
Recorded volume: **32.60** ft³
